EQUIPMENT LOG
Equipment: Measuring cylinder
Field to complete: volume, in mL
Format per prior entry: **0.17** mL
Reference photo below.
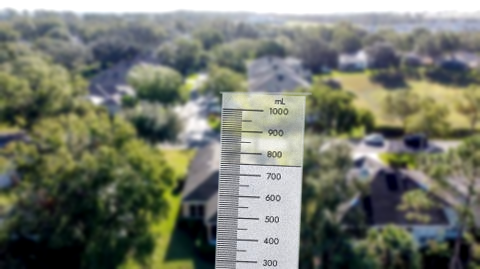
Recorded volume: **750** mL
